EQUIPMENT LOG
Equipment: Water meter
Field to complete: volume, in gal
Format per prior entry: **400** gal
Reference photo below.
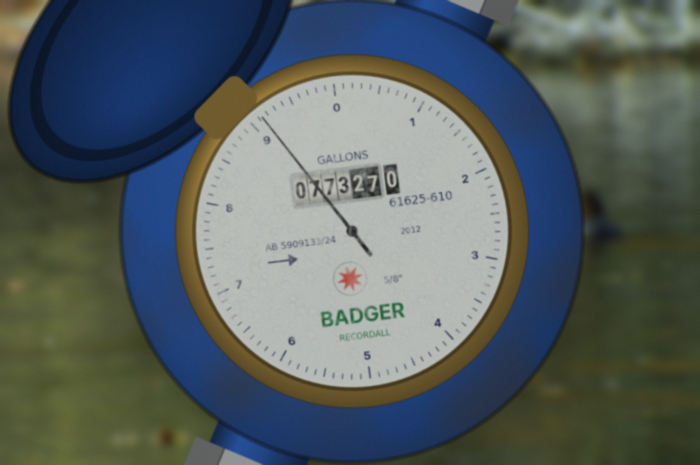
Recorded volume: **773269.1** gal
